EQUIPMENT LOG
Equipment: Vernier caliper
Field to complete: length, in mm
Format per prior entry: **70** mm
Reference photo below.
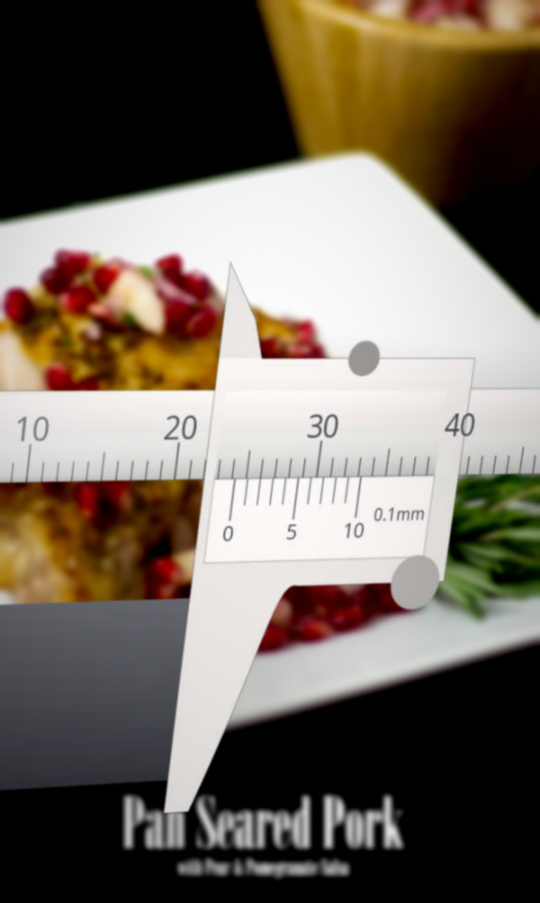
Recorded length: **24.2** mm
